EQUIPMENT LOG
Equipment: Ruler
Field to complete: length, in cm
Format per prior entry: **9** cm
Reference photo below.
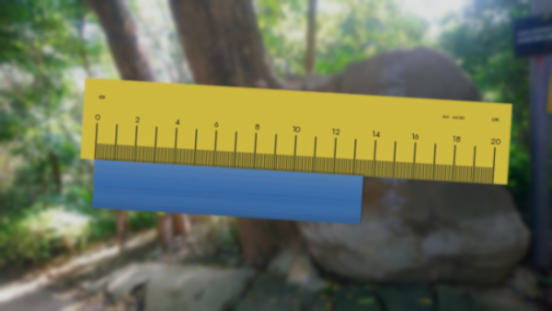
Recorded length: **13.5** cm
